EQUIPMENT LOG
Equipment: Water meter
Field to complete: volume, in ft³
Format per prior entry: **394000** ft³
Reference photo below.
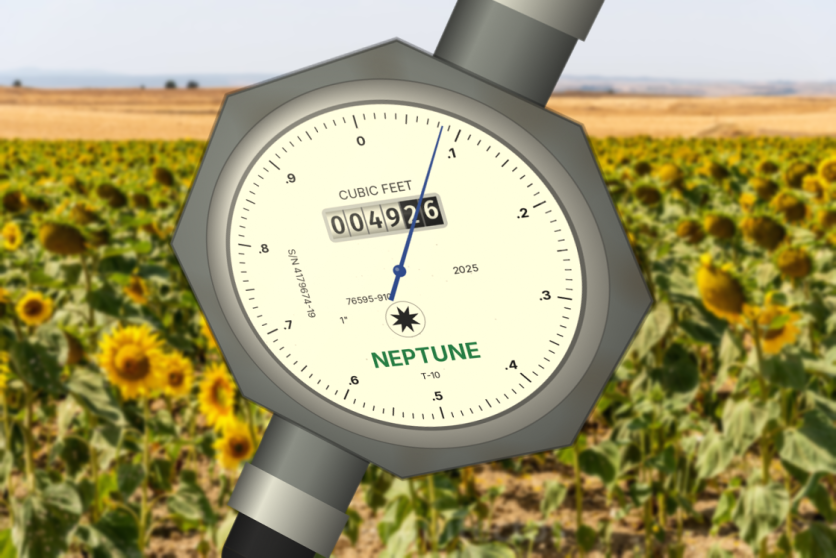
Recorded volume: **4926.08** ft³
